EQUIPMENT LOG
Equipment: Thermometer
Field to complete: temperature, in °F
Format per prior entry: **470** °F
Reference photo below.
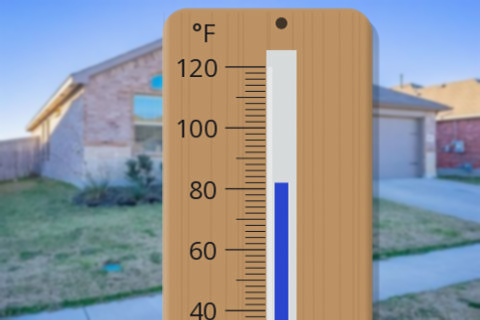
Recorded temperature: **82** °F
